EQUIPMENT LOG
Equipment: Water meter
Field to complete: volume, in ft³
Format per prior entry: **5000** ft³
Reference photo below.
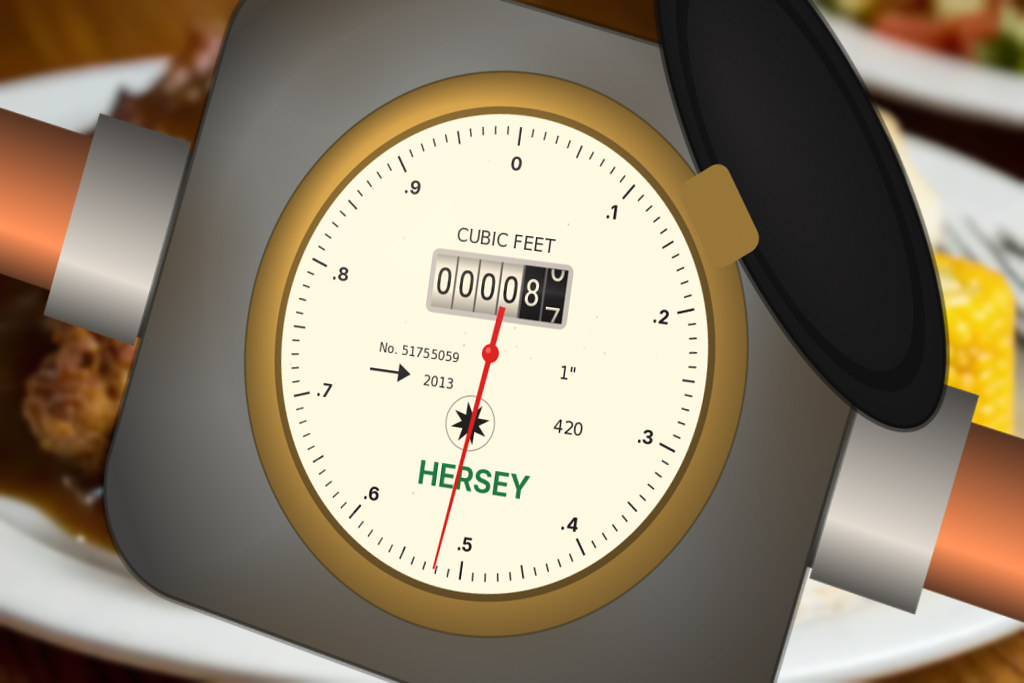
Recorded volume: **86.52** ft³
